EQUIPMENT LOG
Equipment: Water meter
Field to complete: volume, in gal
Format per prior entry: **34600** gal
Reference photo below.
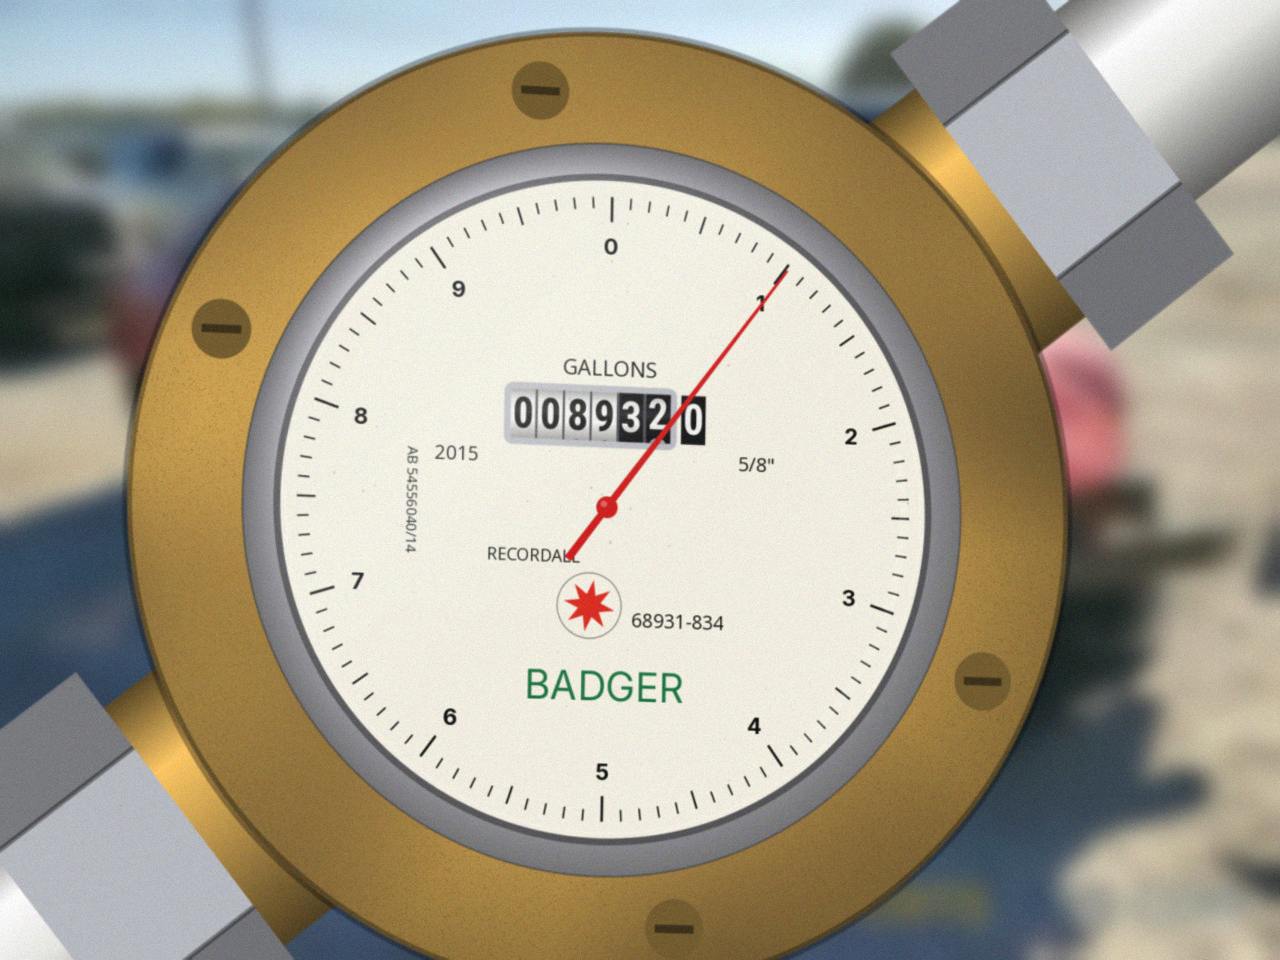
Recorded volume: **89321.0** gal
